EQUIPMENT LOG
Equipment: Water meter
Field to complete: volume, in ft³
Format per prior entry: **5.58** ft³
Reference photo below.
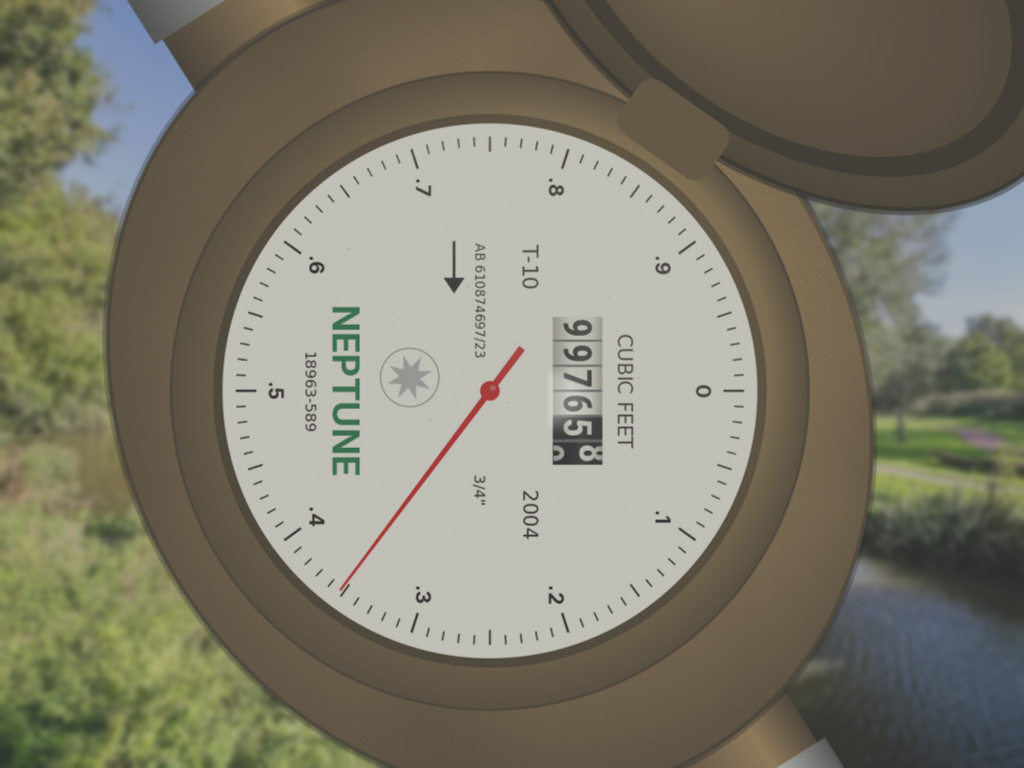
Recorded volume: **997658.35** ft³
